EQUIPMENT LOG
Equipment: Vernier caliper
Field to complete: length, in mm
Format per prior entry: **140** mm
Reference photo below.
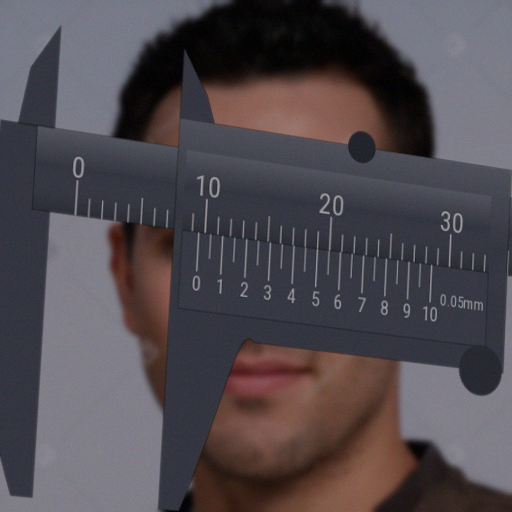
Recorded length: **9.5** mm
